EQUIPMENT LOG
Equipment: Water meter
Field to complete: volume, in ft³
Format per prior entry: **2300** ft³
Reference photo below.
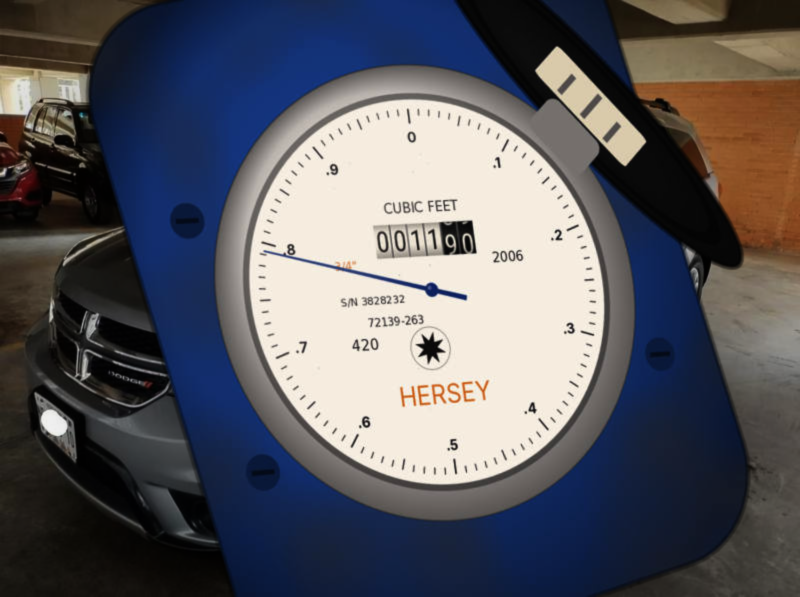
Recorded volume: **1189.79** ft³
